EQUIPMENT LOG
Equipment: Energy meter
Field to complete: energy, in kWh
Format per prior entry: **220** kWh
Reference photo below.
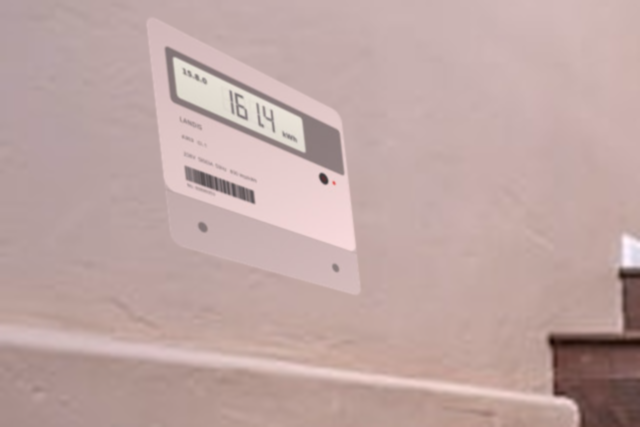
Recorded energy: **161.4** kWh
